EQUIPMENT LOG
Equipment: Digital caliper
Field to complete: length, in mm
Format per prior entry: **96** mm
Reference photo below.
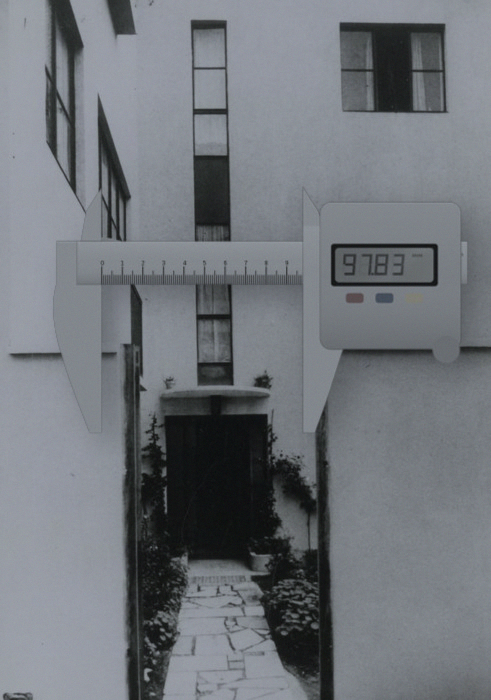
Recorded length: **97.83** mm
